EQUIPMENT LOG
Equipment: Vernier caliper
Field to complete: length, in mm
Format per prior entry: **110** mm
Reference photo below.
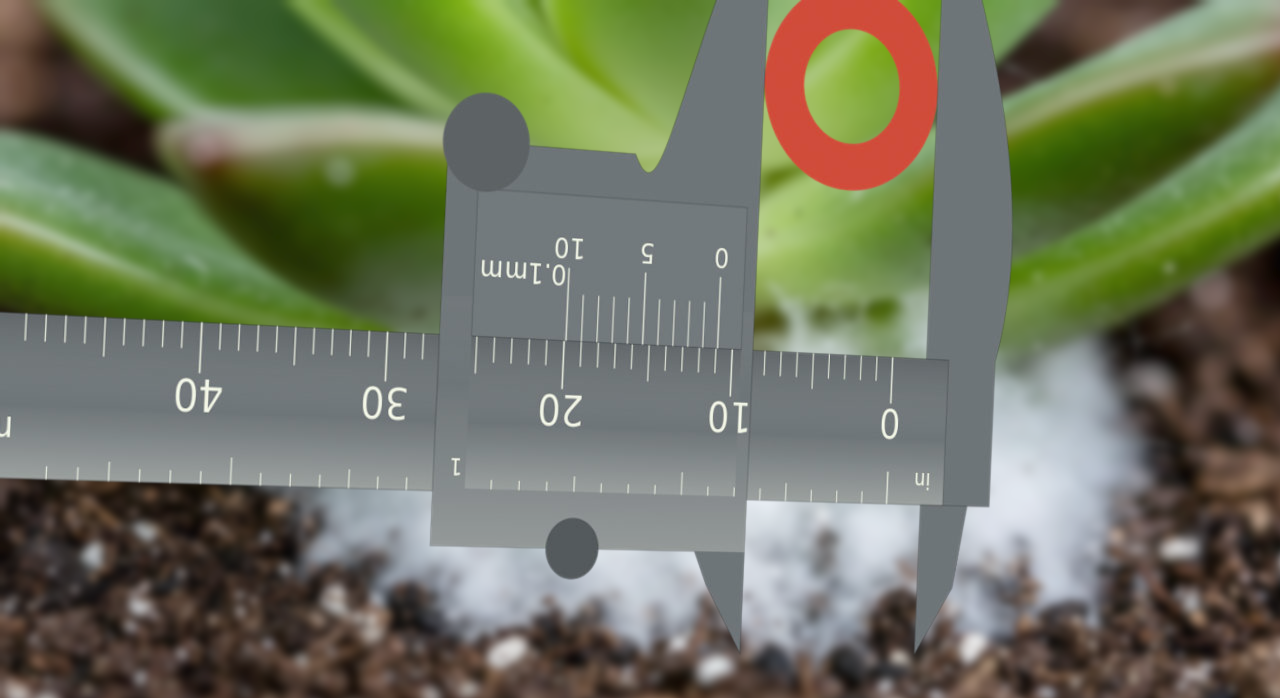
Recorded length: **10.9** mm
